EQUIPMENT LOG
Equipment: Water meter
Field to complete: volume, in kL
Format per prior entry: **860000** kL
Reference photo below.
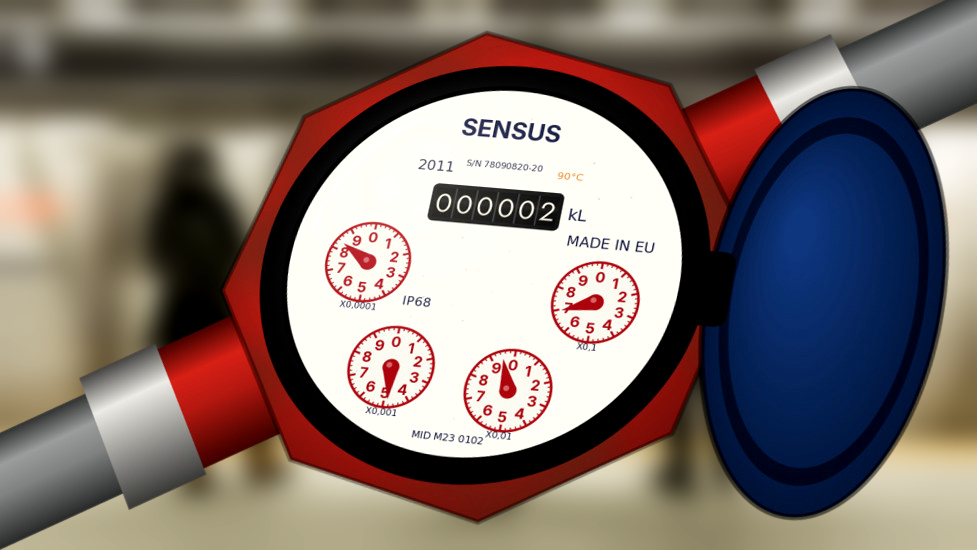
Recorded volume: **2.6948** kL
